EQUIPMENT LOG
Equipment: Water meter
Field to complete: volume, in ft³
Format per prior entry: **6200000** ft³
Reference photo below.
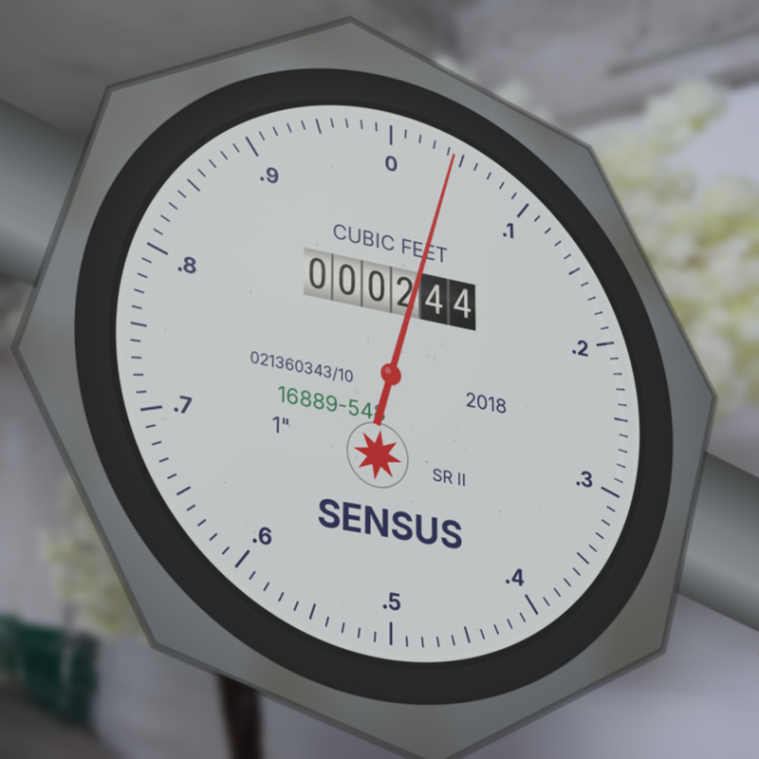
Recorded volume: **244.04** ft³
